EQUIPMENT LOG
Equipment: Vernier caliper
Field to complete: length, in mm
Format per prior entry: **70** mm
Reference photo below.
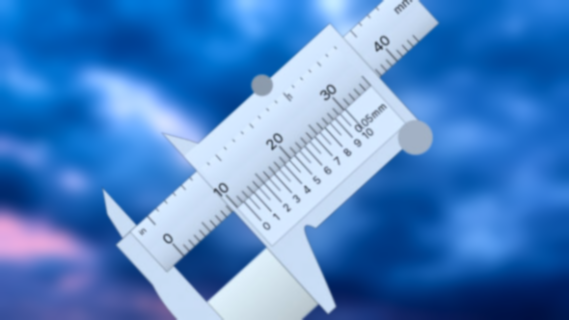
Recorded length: **11.2** mm
